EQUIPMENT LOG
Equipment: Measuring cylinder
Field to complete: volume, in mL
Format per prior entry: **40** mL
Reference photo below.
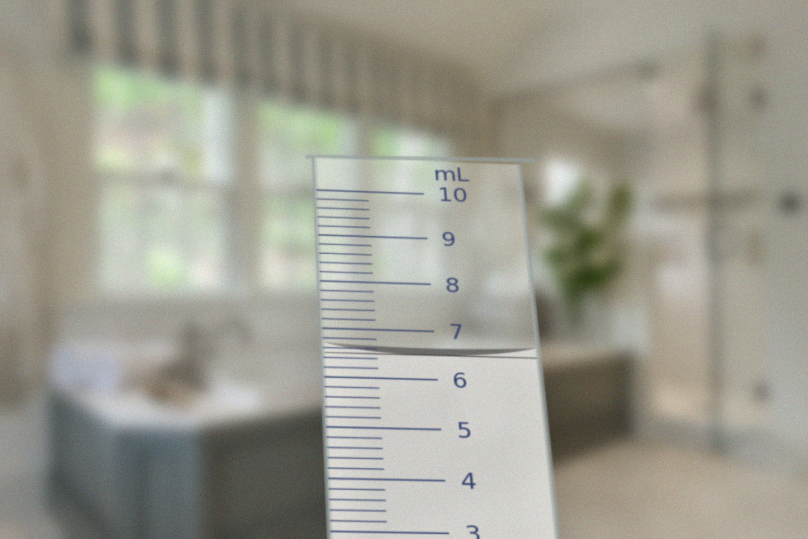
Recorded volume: **6.5** mL
